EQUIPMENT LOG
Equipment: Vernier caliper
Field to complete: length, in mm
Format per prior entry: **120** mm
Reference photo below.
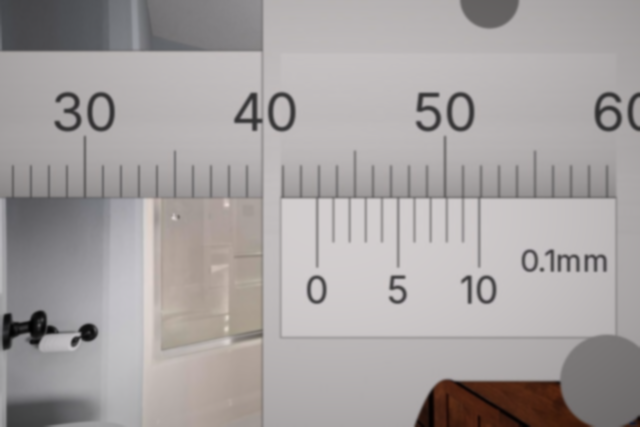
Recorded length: **42.9** mm
